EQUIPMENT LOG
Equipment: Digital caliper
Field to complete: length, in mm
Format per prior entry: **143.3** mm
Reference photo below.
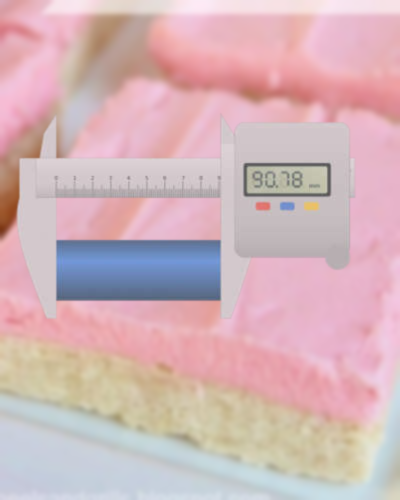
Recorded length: **90.78** mm
